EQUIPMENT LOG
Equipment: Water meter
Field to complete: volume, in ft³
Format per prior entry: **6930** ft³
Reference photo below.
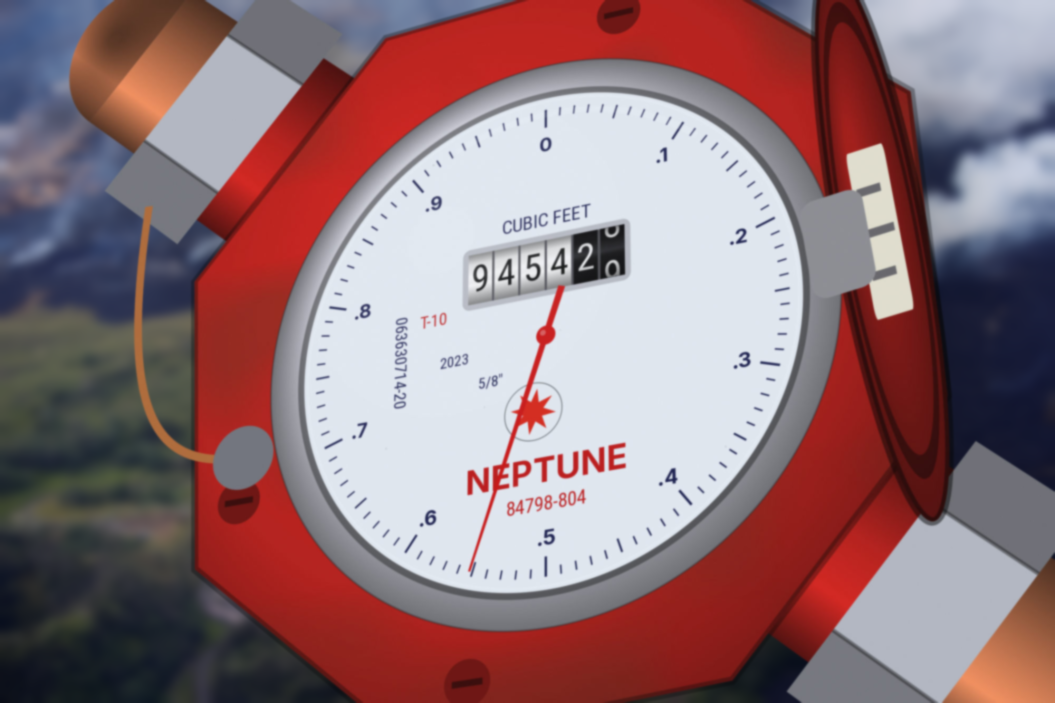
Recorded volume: **945428.55** ft³
